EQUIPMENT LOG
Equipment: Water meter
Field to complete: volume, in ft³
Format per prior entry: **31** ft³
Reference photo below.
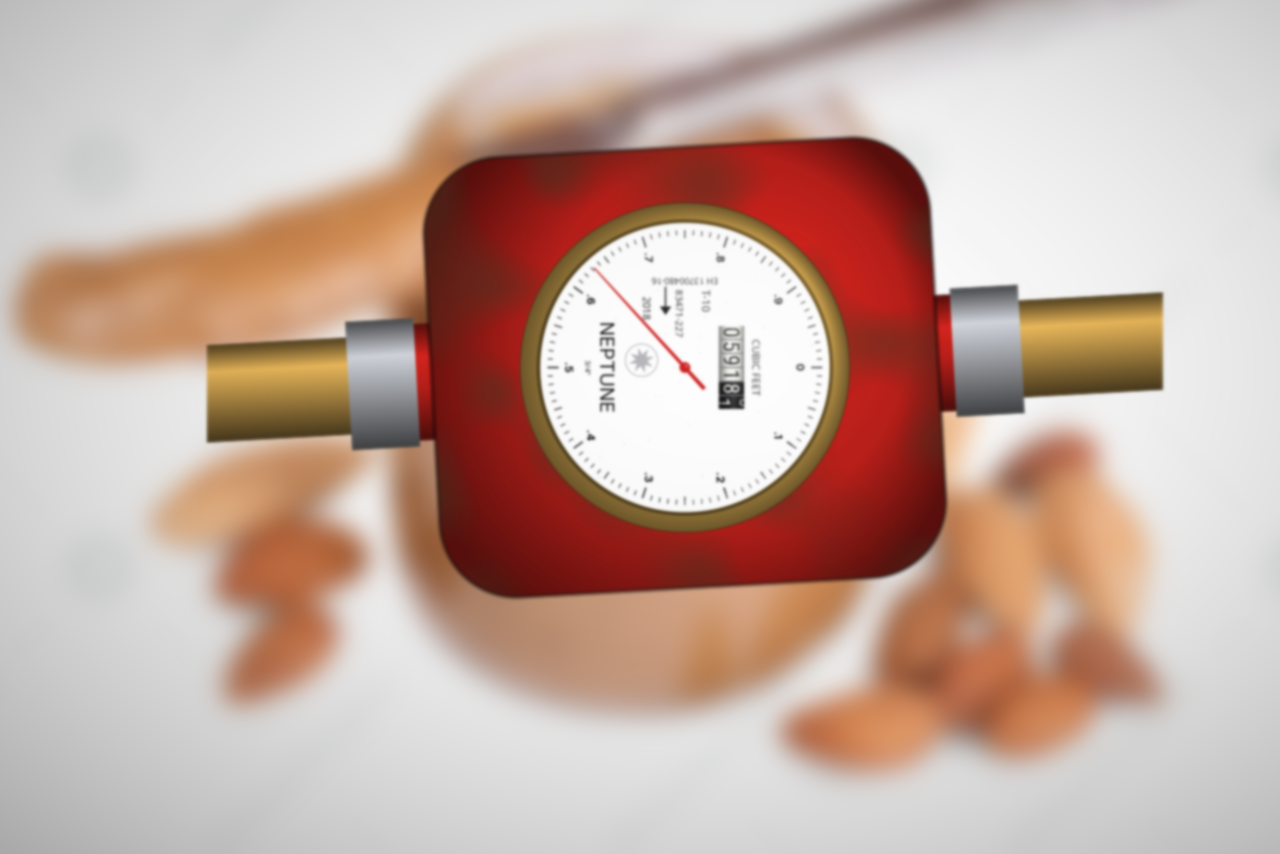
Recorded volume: **59180.63** ft³
